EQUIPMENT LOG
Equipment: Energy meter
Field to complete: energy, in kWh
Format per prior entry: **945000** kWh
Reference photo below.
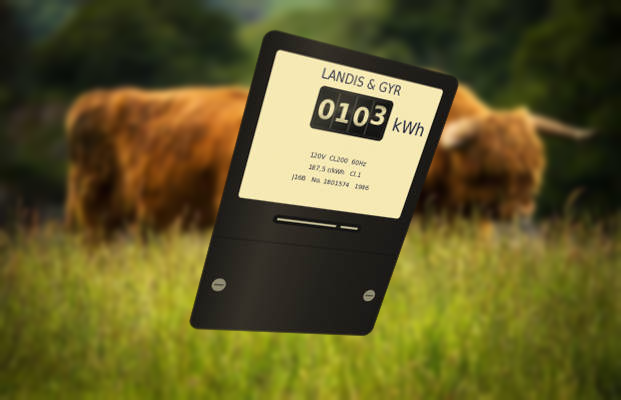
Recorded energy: **103** kWh
